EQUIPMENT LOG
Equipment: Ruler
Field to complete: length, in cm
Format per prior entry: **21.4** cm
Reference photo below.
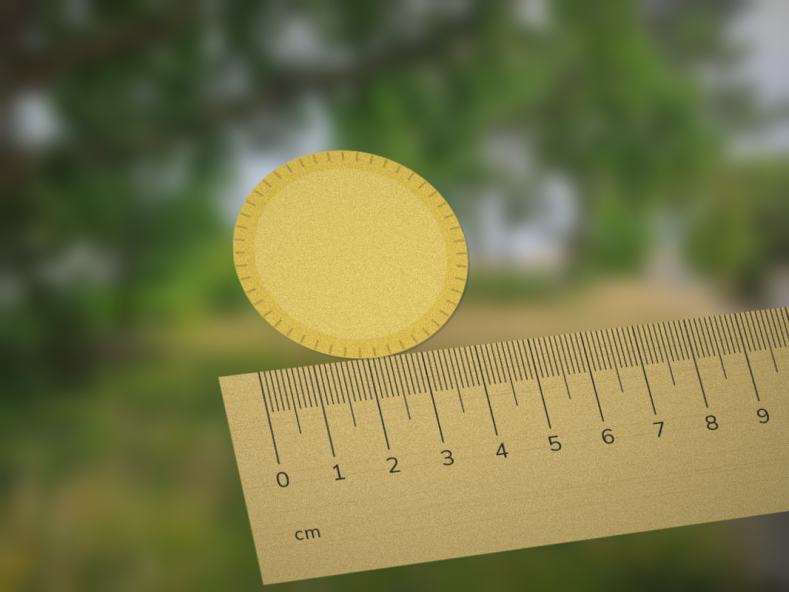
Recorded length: **4.3** cm
